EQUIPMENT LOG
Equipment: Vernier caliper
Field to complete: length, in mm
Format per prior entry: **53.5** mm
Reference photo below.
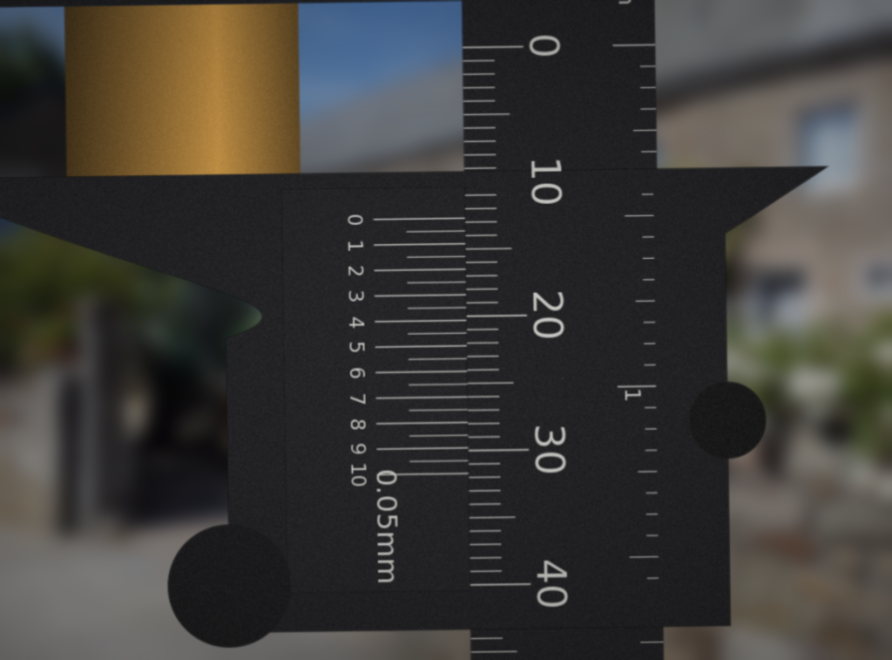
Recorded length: **12.7** mm
